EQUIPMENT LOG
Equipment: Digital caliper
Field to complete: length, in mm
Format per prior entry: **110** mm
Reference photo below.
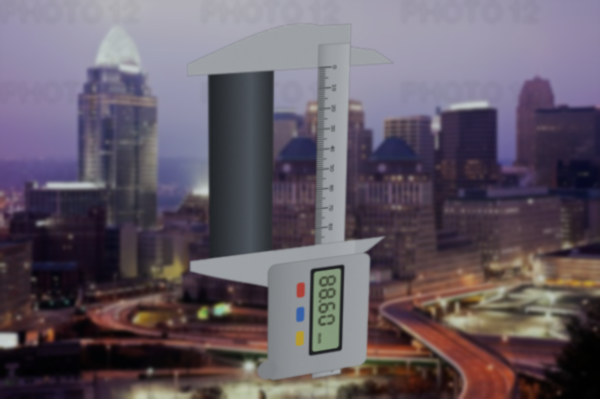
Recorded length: **88.60** mm
